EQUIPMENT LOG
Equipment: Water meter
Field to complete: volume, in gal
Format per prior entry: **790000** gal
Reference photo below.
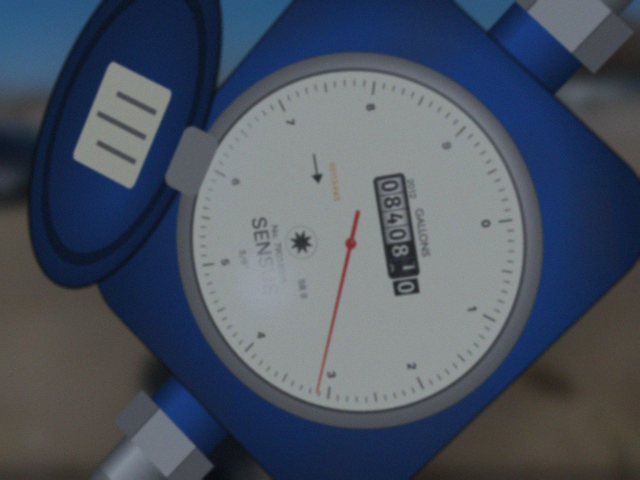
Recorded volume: **840813.1** gal
